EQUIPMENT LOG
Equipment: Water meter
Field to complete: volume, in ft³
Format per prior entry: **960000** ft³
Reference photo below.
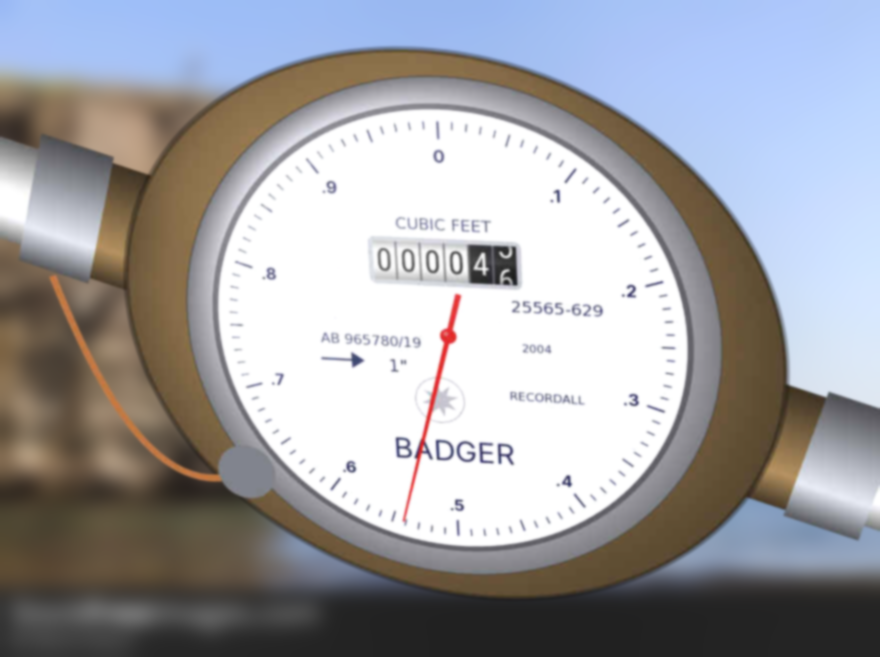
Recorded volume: **45.54** ft³
